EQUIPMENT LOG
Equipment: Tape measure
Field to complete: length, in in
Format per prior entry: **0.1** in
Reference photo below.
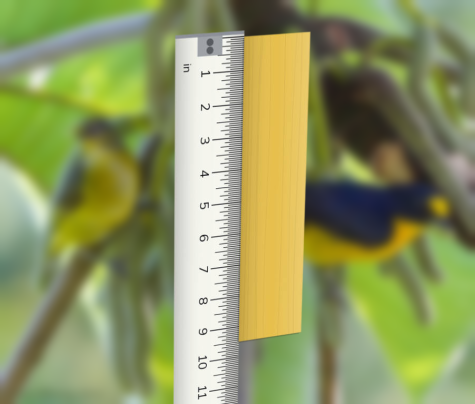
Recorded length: **9.5** in
